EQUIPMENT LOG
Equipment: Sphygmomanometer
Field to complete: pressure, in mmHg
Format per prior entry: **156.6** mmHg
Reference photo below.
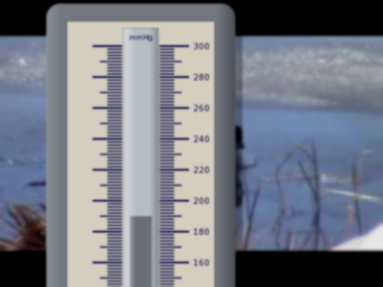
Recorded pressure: **190** mmHg
